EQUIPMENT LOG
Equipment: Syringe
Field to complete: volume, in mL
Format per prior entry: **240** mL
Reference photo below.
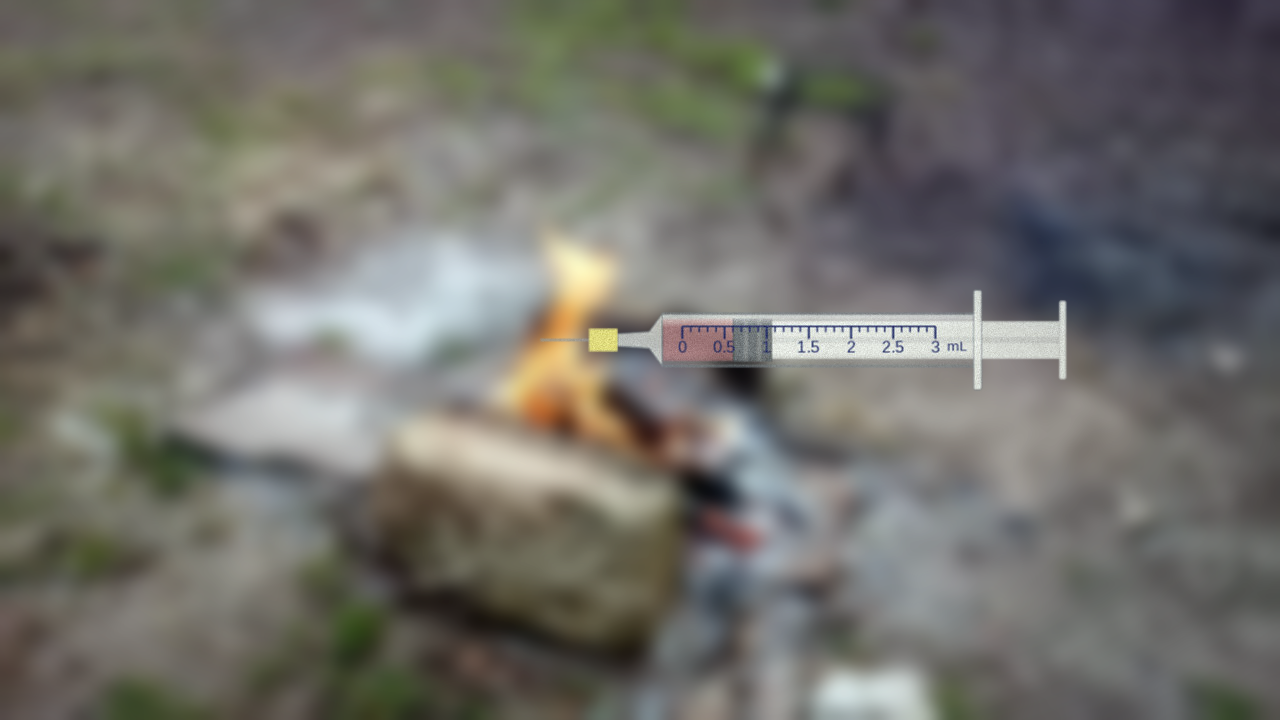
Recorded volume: **0.6** mL
